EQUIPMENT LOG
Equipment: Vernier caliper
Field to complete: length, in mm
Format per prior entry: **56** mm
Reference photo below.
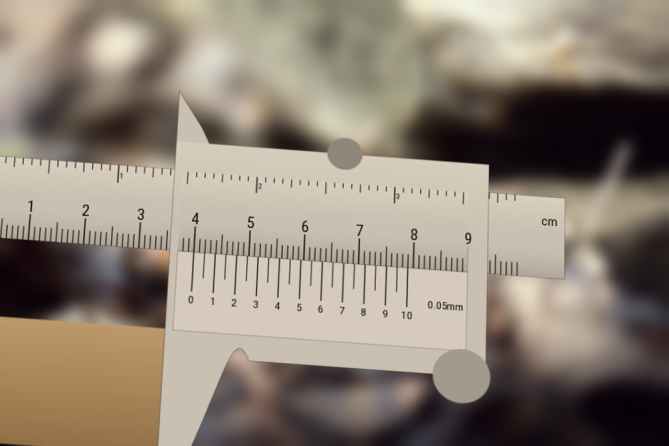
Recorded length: **40.0** mm
